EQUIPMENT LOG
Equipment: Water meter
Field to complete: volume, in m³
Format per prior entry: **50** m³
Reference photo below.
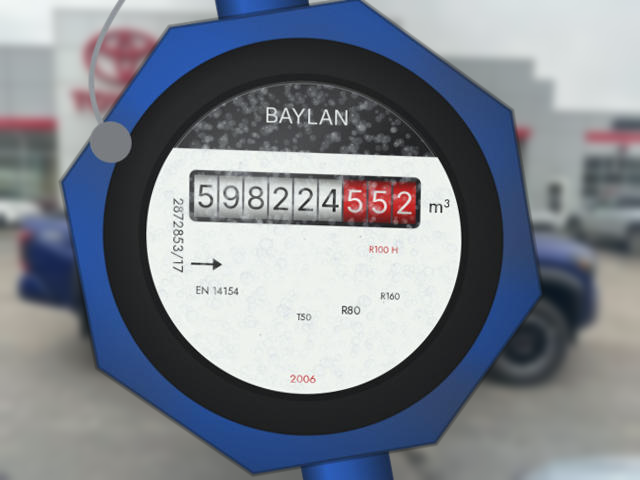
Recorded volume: **598224.552** m³
